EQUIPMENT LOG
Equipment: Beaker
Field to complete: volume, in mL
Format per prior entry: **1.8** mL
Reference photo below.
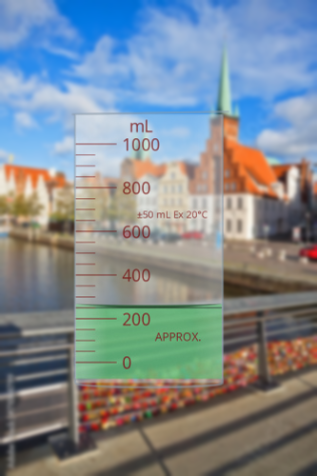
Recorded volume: **250** mL
